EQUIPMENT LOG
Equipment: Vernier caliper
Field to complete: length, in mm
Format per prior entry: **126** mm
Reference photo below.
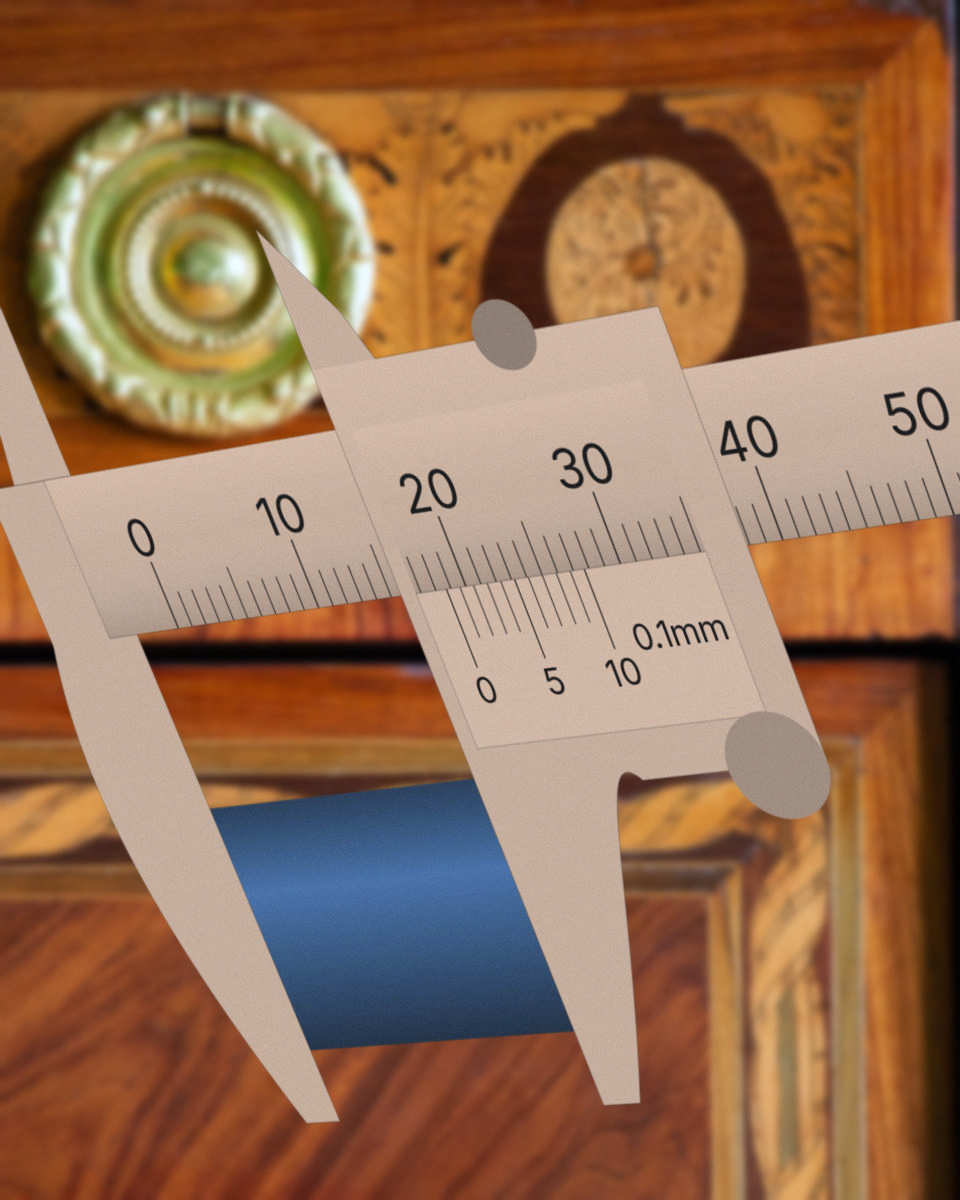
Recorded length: **18.7** mm
